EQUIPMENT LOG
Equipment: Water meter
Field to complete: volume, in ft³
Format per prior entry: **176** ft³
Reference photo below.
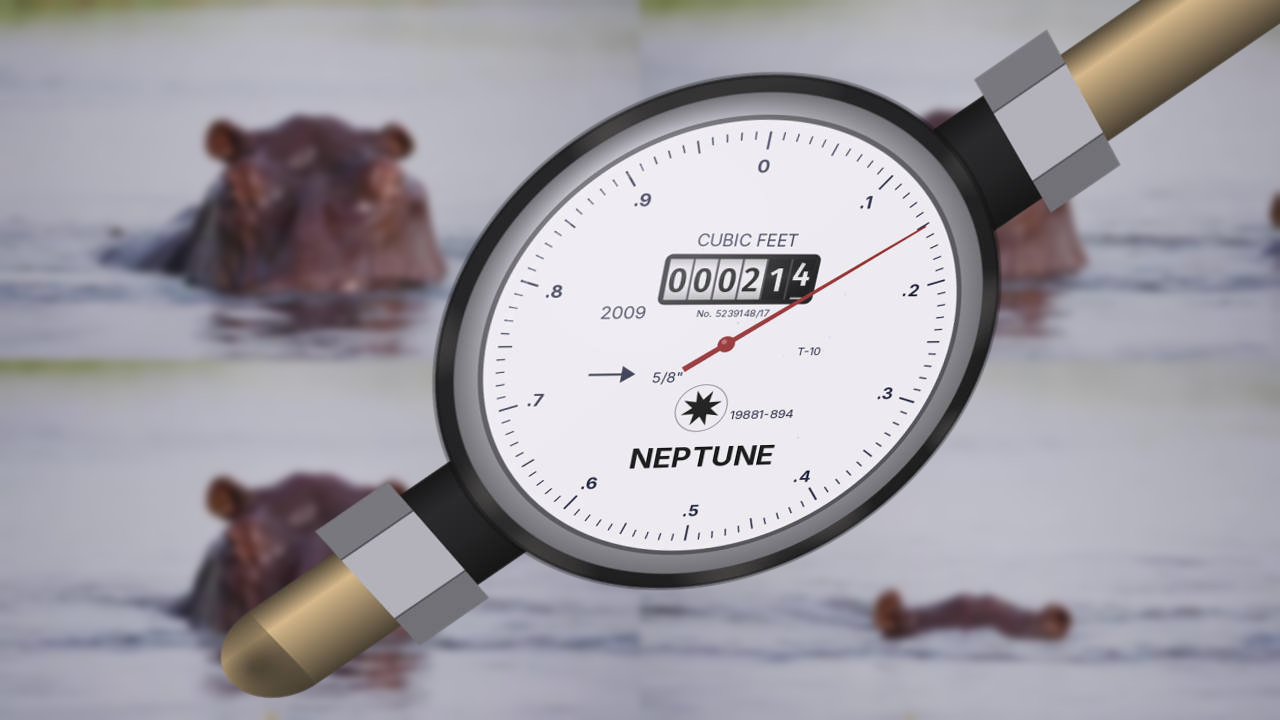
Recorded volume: **214.15** ft³
